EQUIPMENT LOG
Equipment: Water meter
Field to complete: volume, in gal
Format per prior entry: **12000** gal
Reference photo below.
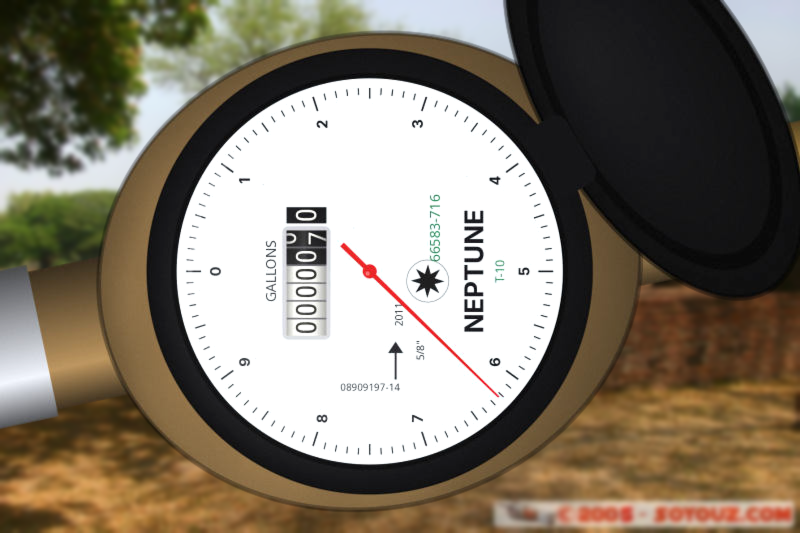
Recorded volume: **66.2** gal
